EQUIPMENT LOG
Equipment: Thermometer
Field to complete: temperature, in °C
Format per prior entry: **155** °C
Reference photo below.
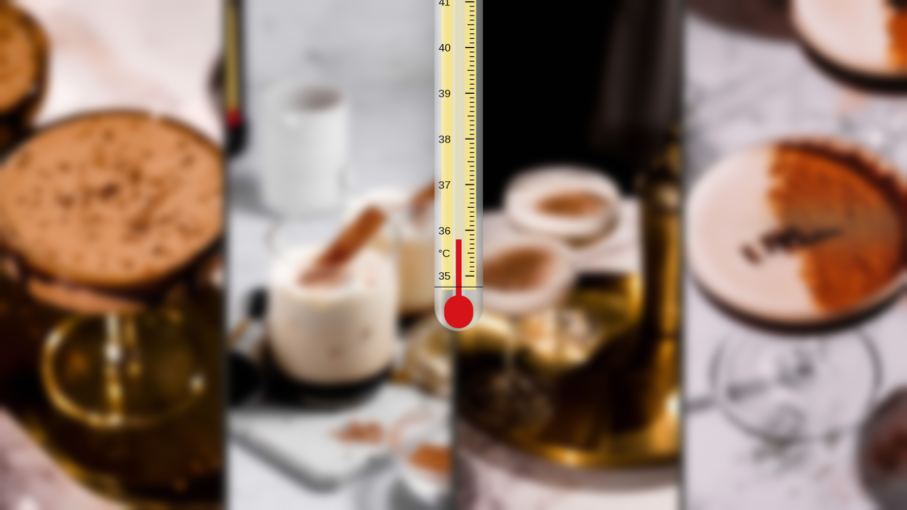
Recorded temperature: **35.8** °C
